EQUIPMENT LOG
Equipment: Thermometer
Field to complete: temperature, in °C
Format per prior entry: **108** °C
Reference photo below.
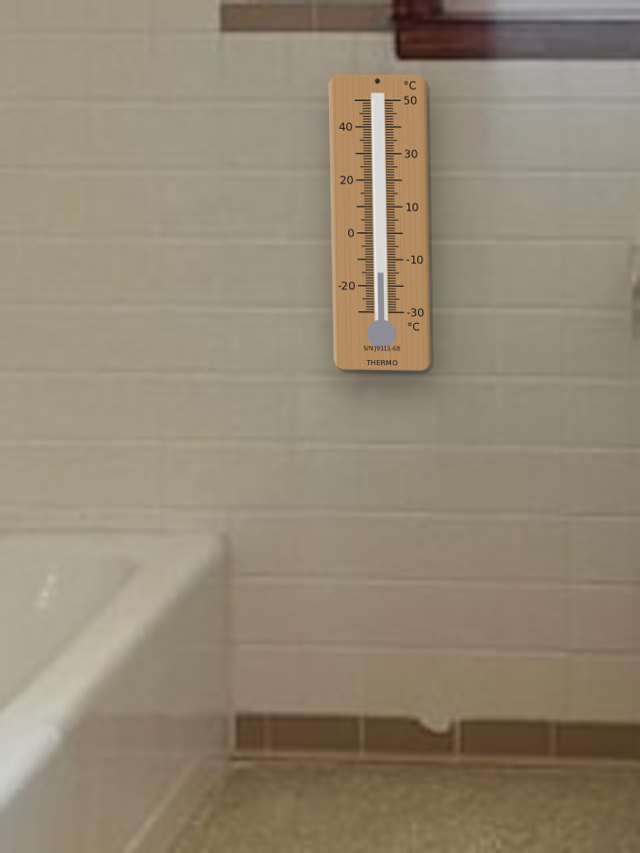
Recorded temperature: **-15** °C
